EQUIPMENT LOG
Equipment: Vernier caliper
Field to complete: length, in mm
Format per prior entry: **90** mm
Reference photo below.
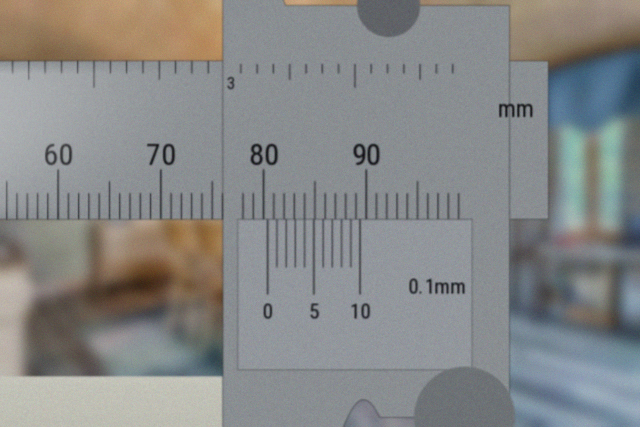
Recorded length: **80.4** mm
